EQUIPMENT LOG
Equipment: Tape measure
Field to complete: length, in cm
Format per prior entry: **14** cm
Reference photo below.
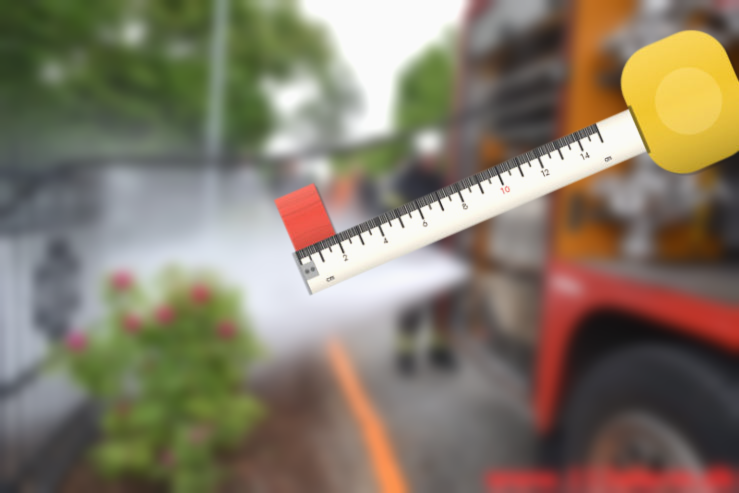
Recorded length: **2** cm
